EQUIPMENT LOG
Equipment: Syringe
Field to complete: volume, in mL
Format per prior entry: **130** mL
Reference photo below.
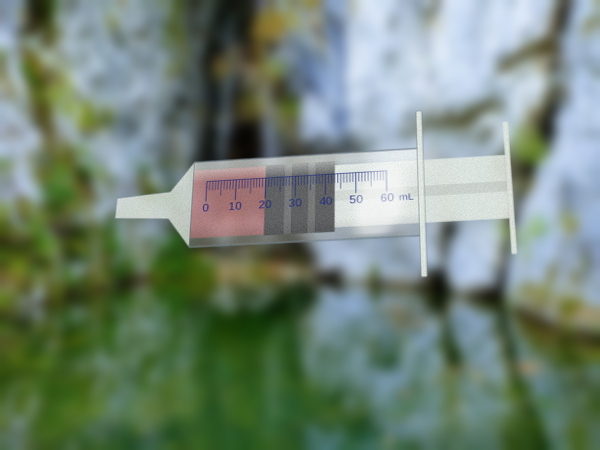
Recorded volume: **20** mL
